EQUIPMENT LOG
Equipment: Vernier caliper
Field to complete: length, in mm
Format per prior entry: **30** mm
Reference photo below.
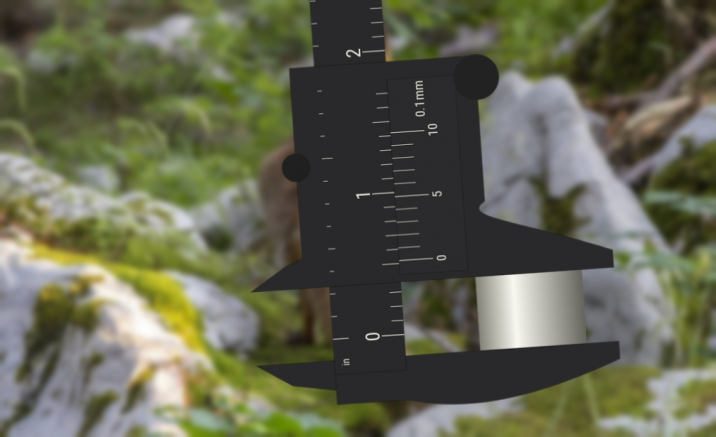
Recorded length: **5.2** mm
